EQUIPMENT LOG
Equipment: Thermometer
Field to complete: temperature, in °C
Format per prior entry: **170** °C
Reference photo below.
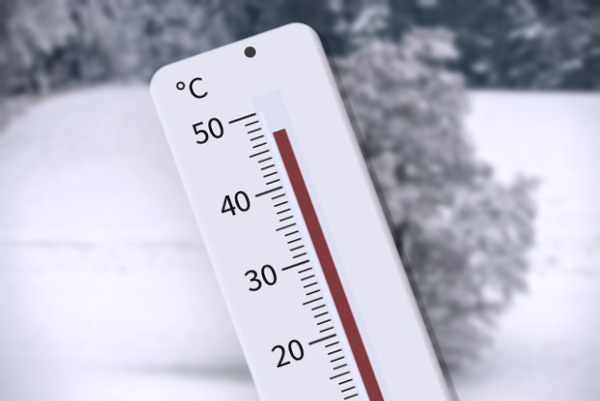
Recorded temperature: **47** °C
